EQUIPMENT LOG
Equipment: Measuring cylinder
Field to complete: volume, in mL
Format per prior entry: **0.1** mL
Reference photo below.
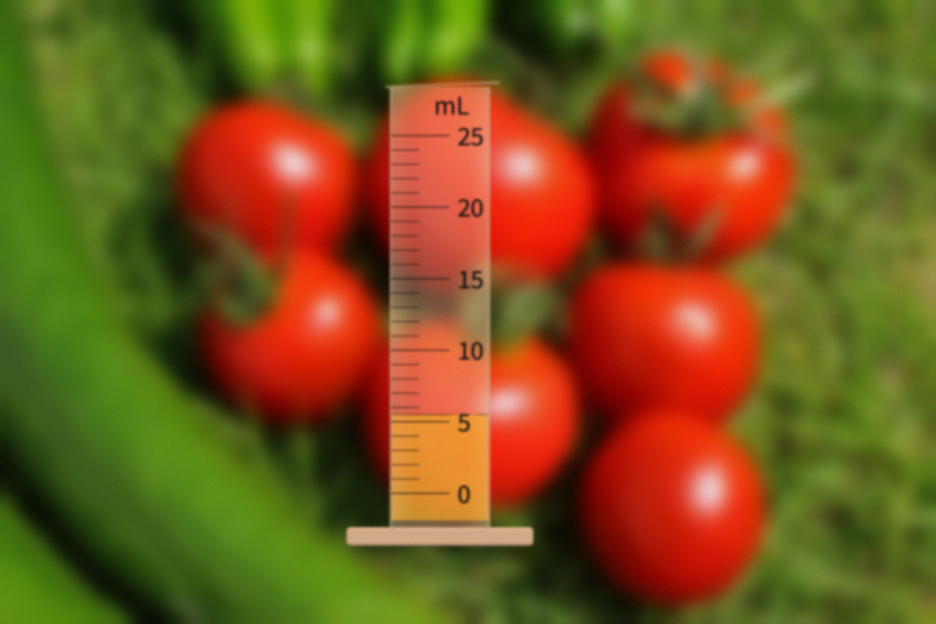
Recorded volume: **5.5** mL
